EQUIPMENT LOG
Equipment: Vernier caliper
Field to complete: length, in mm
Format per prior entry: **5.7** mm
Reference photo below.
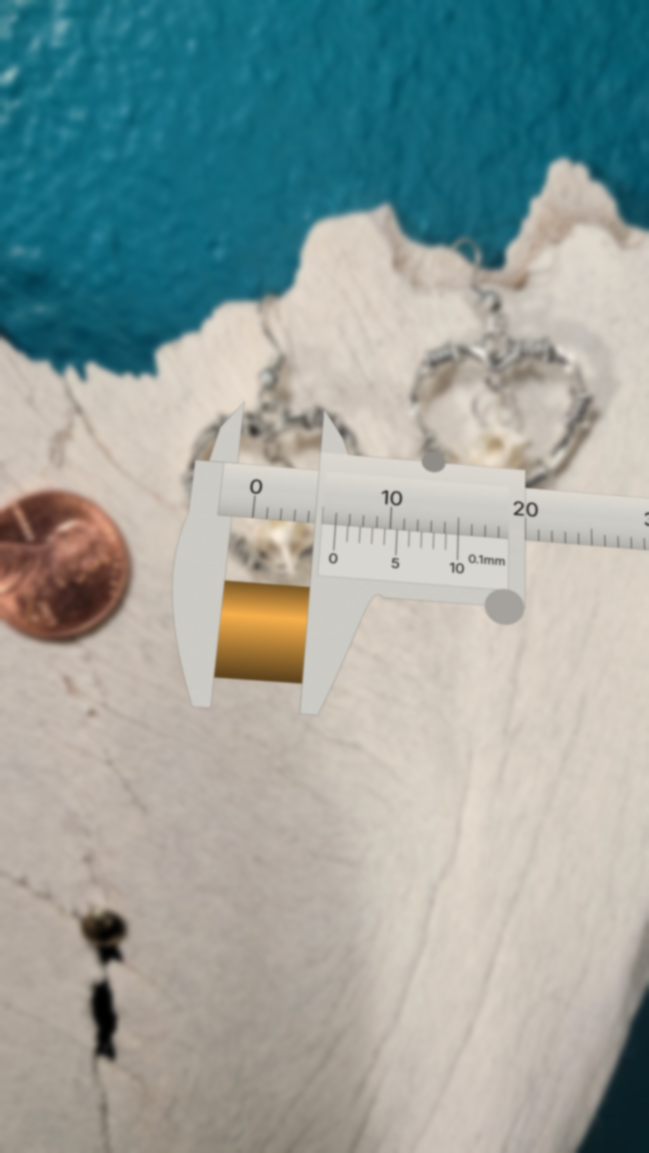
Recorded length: **6.0** mm
